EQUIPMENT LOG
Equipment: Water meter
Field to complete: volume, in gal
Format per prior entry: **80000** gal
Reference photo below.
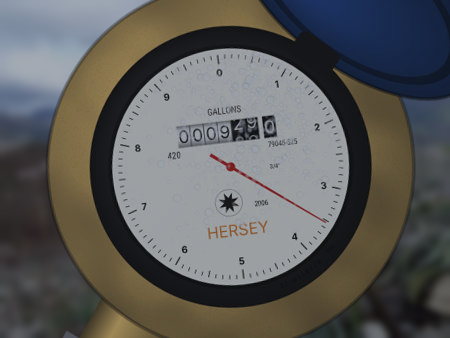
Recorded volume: **9293.5** gal
